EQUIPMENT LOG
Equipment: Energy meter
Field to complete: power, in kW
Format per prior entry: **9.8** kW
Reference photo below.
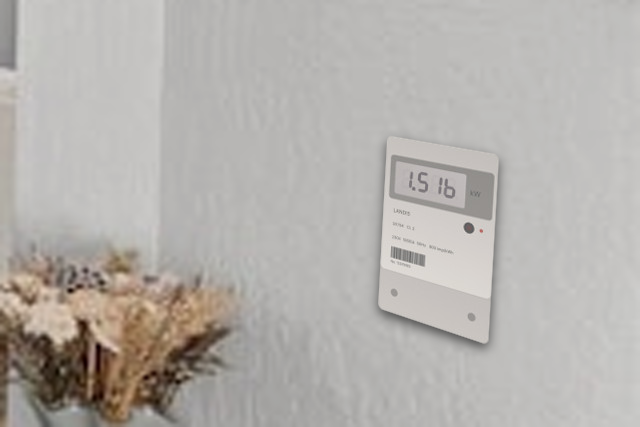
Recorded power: **1.516** kW
